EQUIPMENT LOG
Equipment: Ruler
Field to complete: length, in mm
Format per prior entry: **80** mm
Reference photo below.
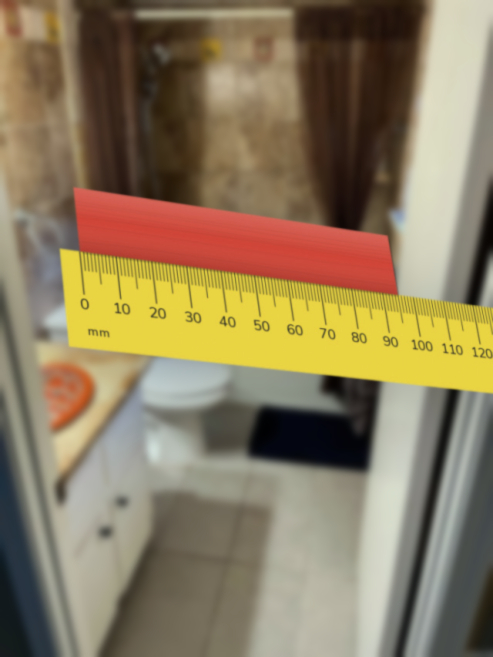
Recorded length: **95** mm
